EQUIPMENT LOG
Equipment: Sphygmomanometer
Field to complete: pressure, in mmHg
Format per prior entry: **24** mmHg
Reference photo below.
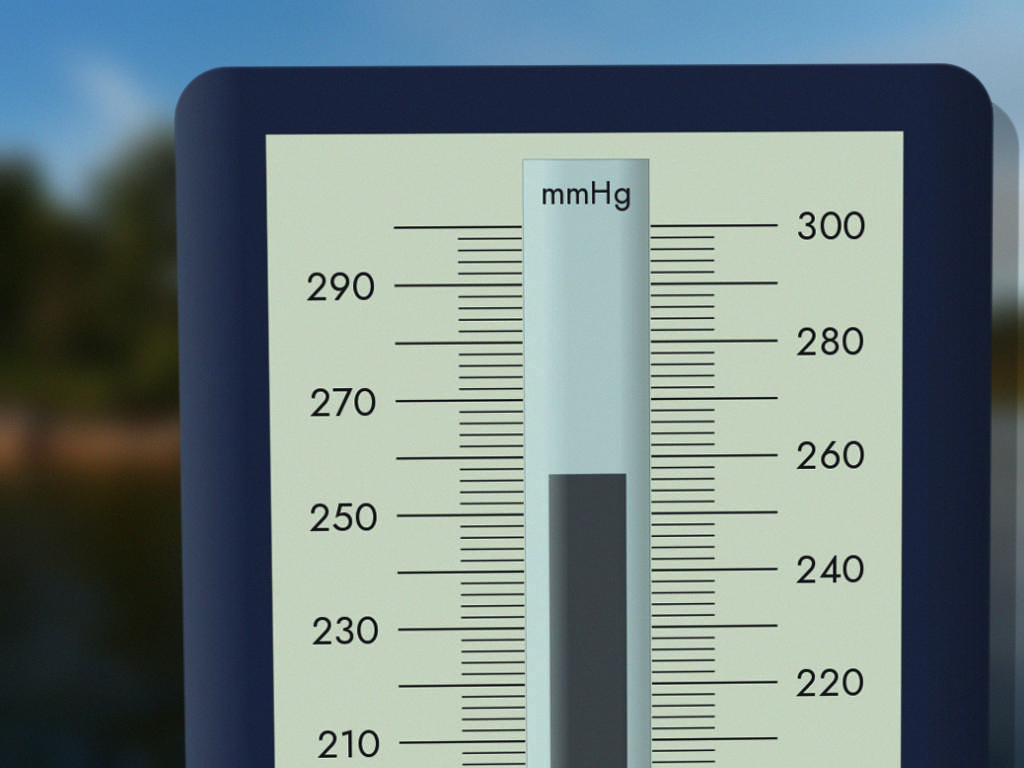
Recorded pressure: **257** mmHg
